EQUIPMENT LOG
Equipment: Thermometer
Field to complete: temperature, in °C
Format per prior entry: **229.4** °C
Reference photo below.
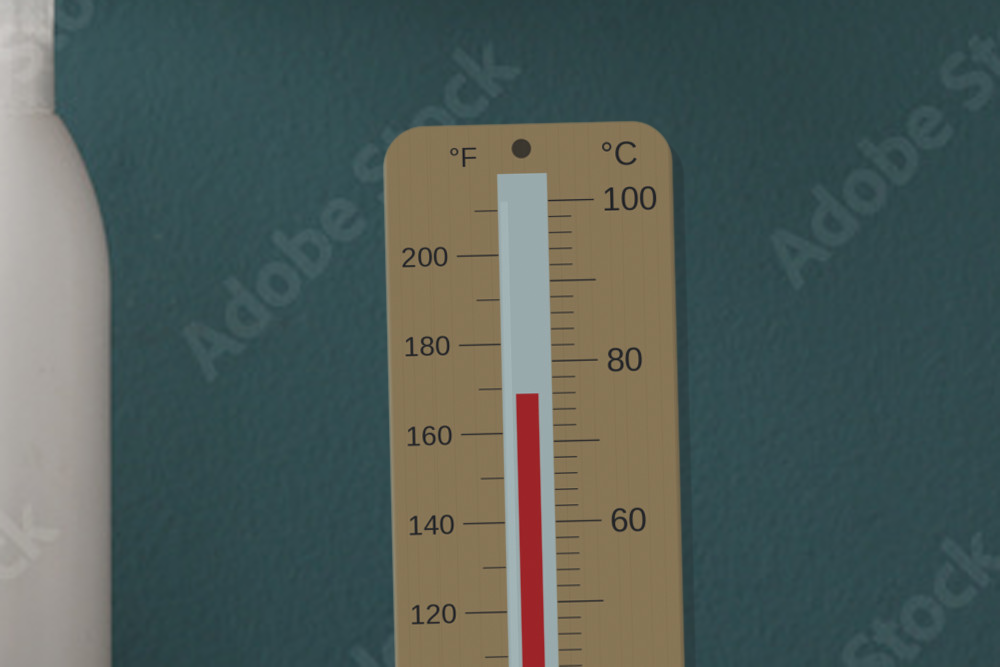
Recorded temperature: **76** °C
